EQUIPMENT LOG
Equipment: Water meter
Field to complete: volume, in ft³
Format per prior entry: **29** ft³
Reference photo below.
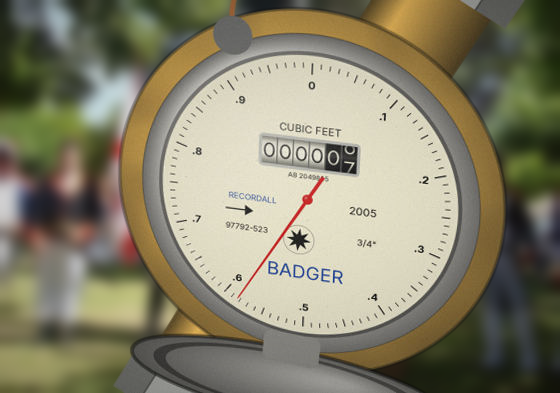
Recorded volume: **6.58** ft³
